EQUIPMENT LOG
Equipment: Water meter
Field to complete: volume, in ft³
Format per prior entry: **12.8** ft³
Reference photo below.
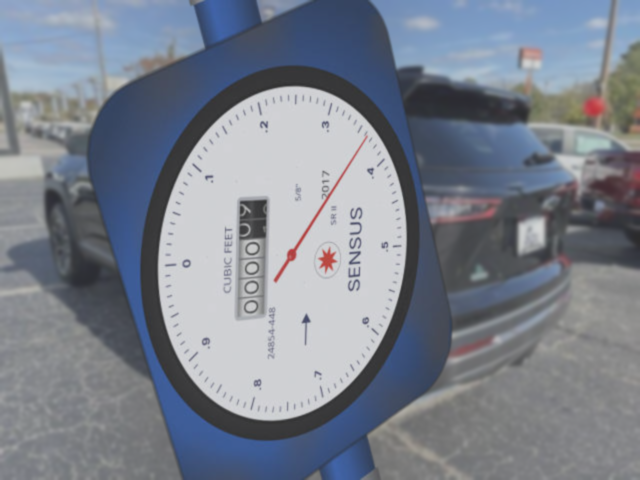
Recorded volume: **9.36** ft³
